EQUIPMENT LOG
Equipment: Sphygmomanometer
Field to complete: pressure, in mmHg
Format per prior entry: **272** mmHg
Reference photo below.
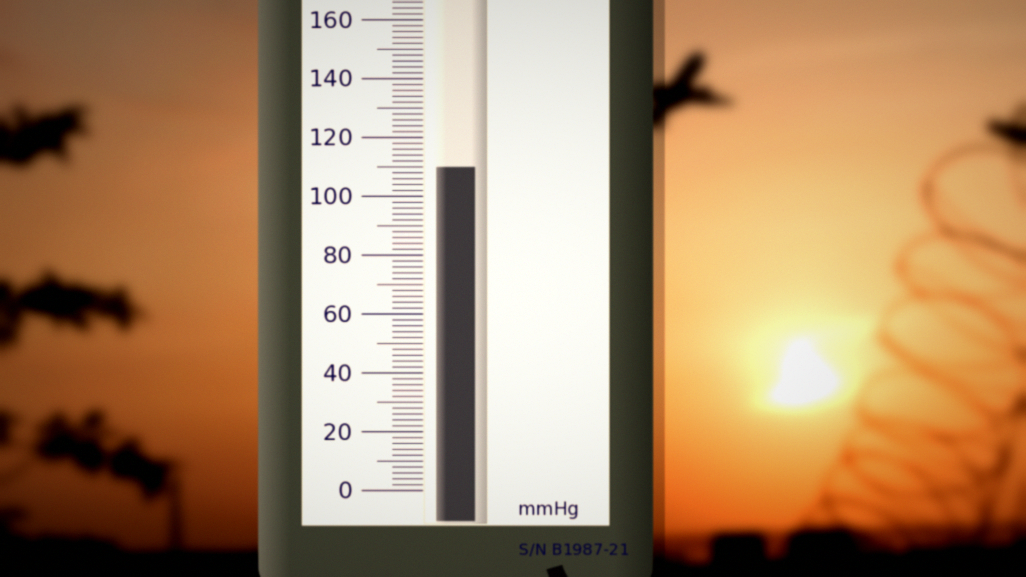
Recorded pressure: **110** mmHg
